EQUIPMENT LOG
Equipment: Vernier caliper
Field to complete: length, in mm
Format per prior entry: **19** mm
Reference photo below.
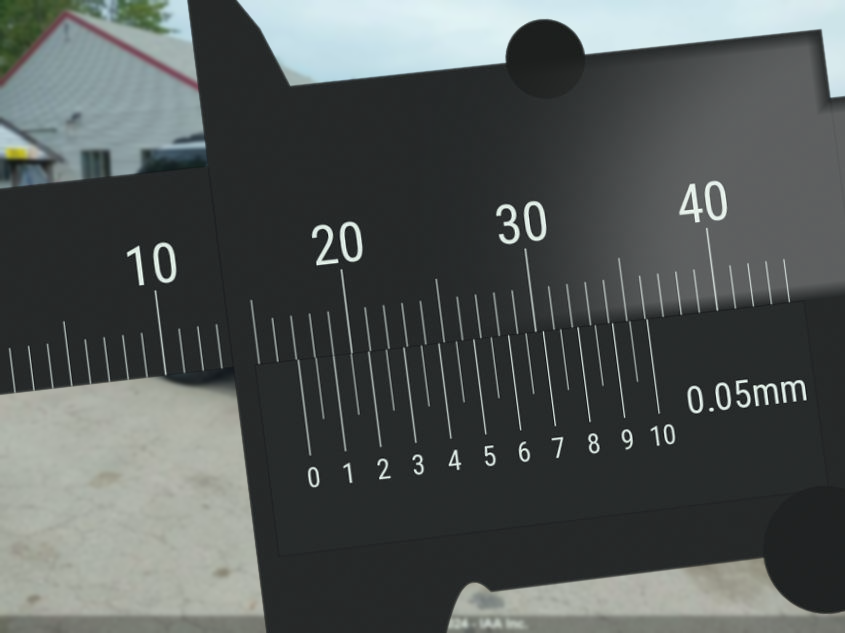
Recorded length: **17.1** mm
